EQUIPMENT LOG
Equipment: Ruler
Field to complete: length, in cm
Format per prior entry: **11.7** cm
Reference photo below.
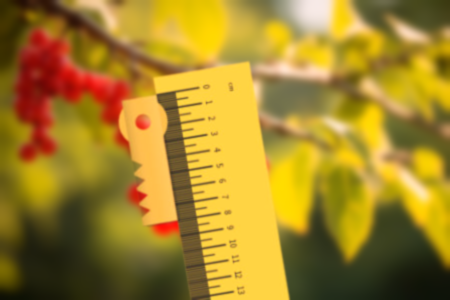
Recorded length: **8** cm
